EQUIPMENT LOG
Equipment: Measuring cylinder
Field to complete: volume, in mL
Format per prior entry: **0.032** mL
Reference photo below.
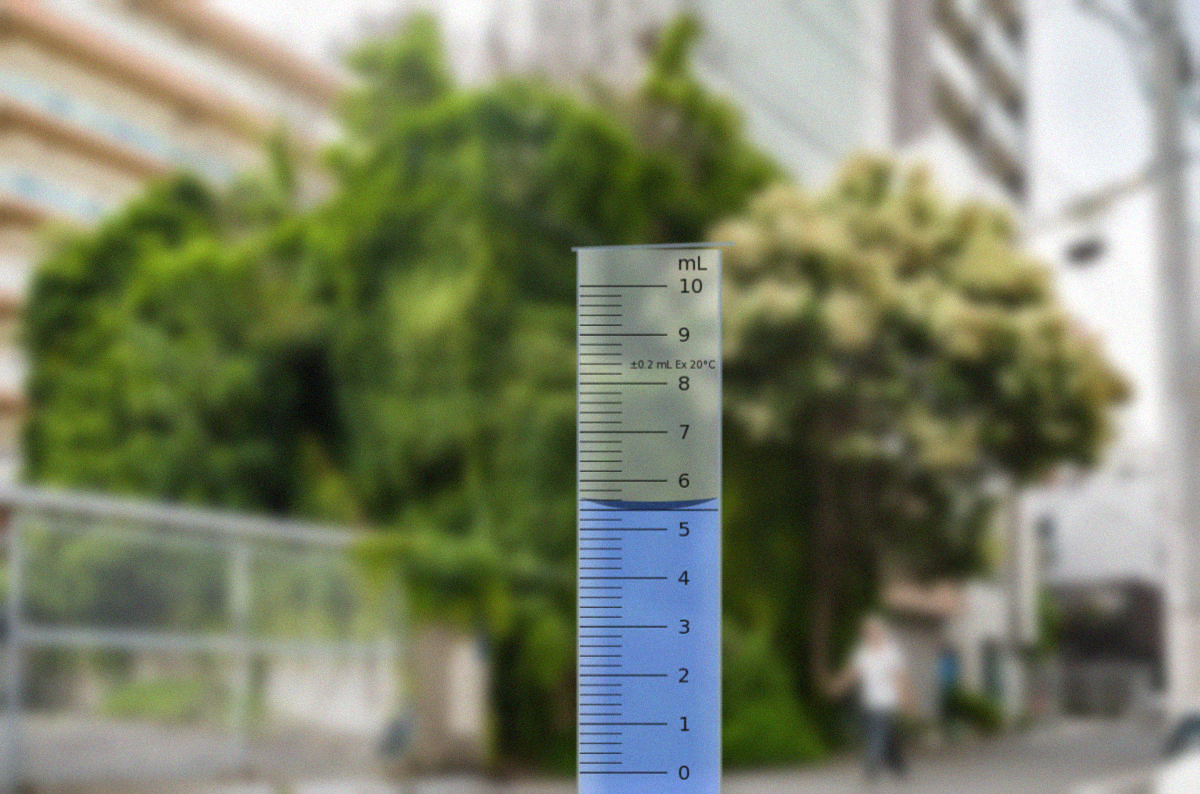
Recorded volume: **5.4** mL
